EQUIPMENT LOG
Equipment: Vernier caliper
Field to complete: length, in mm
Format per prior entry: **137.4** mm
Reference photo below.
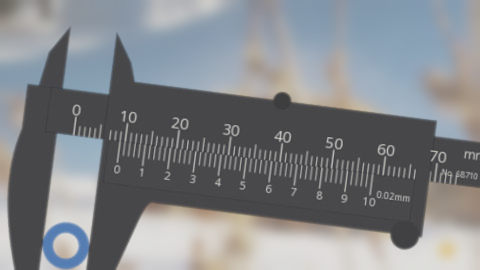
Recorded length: **9.0** mm
